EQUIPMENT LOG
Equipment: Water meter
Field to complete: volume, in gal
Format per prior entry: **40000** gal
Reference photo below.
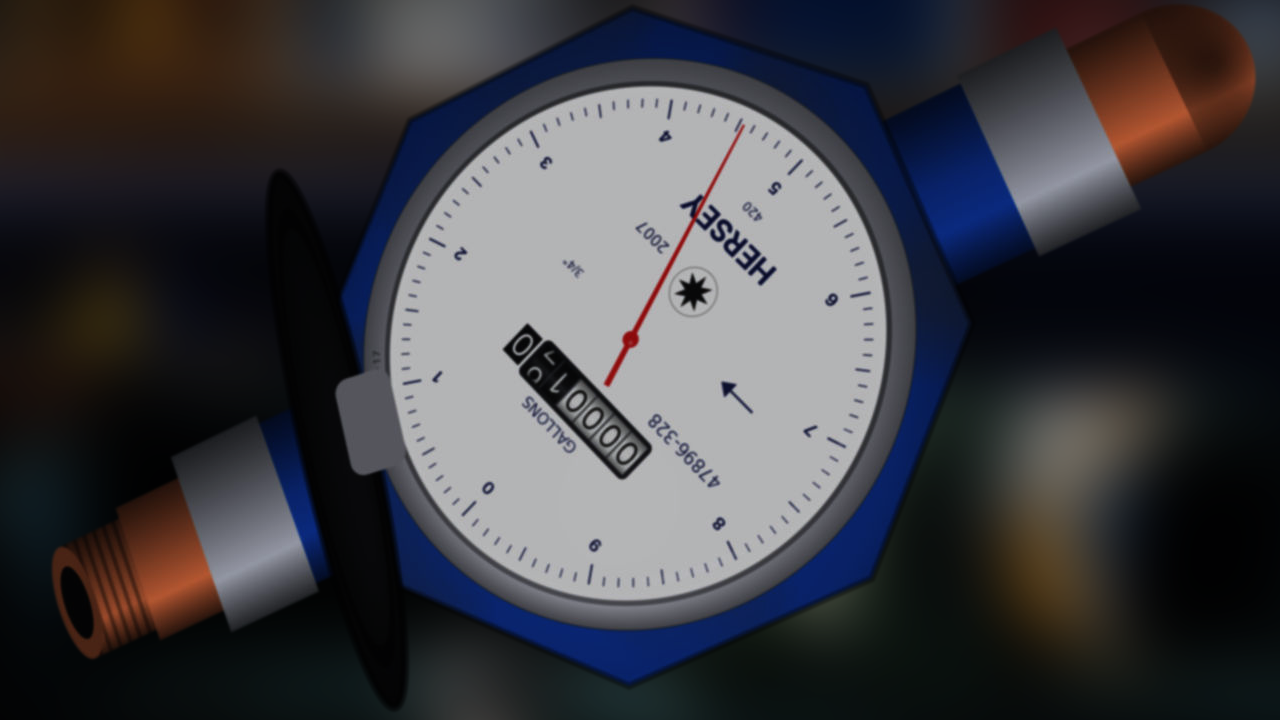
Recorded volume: **164.5** gal
